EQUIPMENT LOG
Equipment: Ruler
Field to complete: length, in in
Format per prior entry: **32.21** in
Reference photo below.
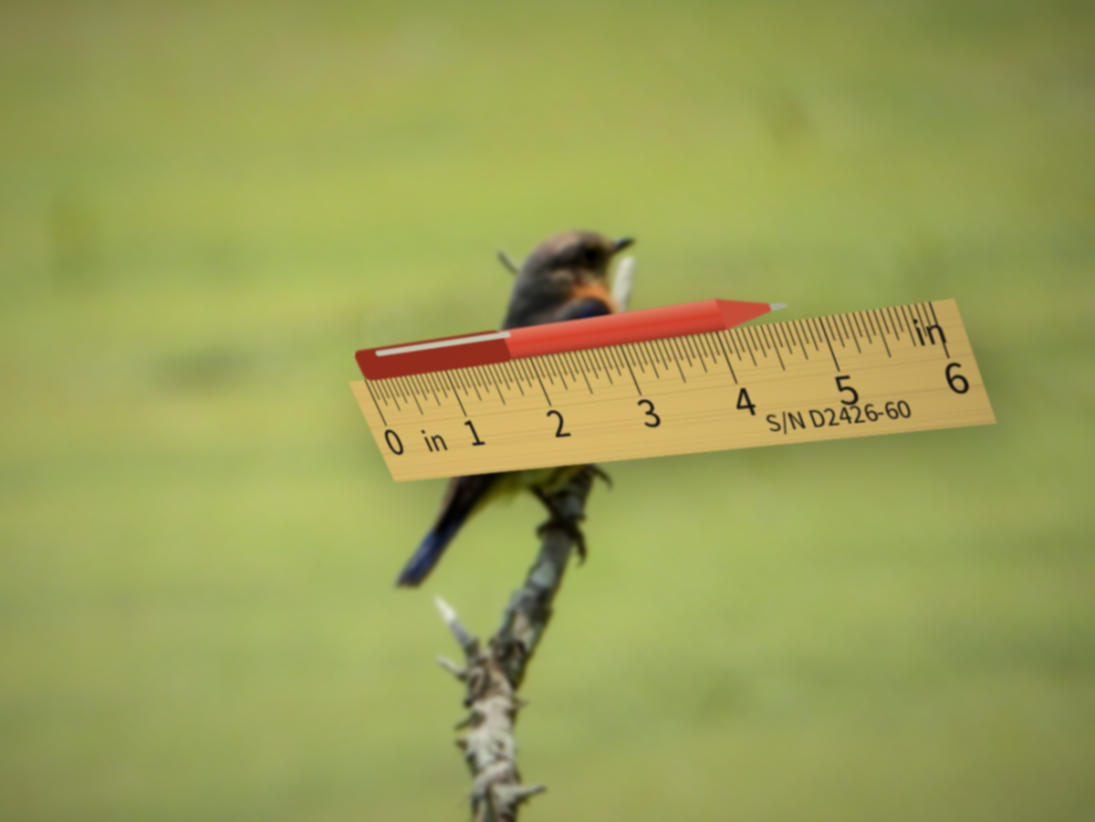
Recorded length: **4.75** in
